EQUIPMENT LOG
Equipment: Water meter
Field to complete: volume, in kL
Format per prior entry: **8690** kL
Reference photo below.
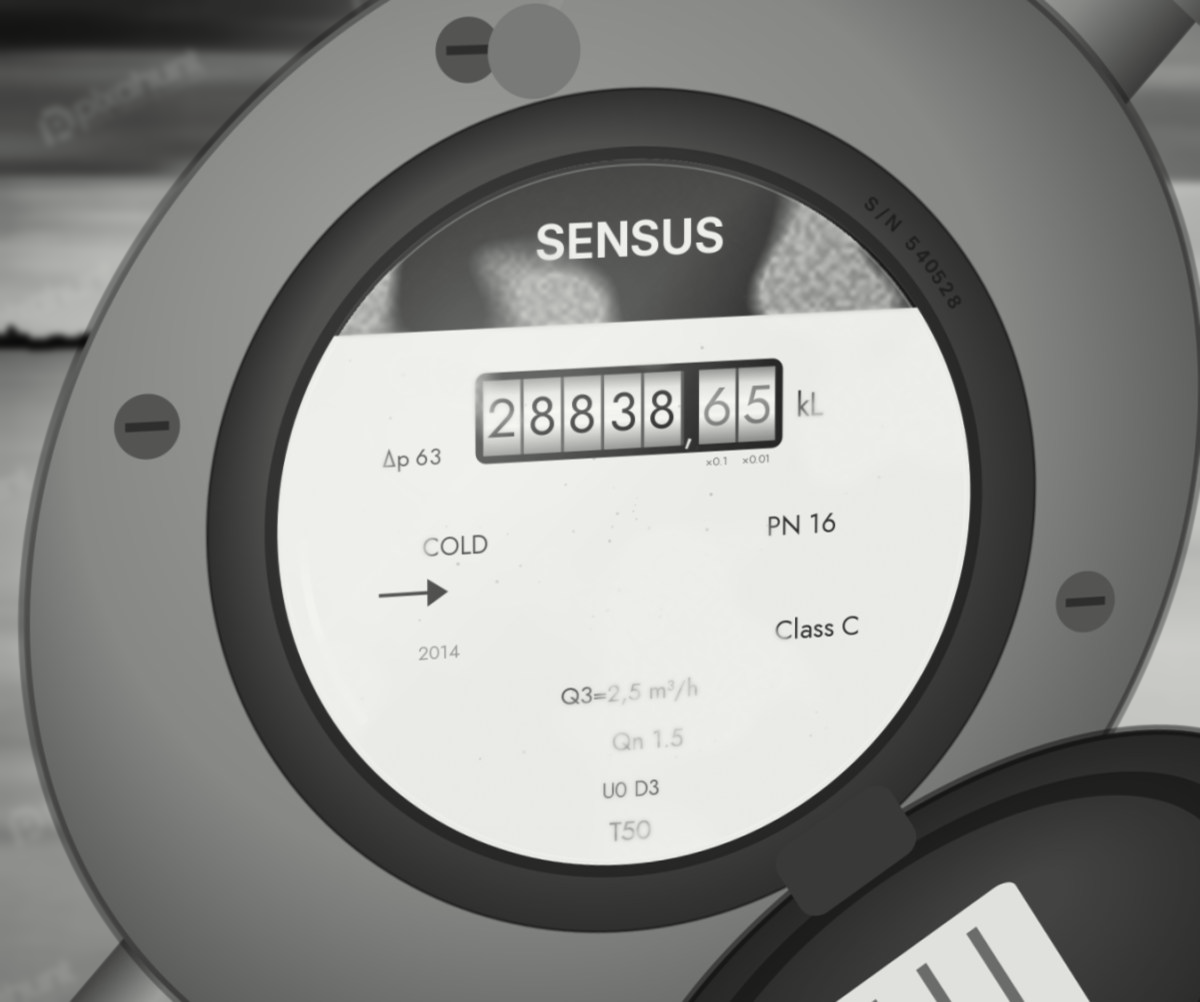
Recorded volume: **28838.65** kL
